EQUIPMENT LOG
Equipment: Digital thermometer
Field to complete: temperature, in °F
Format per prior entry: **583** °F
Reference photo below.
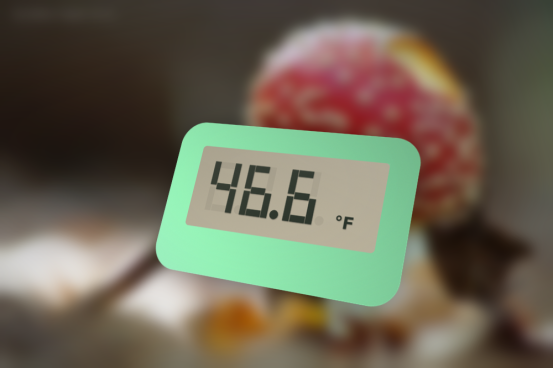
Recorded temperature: **46.6** °F
